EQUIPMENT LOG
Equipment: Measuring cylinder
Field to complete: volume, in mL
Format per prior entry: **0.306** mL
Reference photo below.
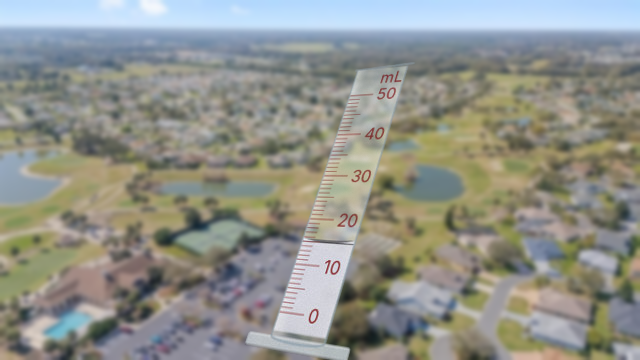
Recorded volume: **15** mL
